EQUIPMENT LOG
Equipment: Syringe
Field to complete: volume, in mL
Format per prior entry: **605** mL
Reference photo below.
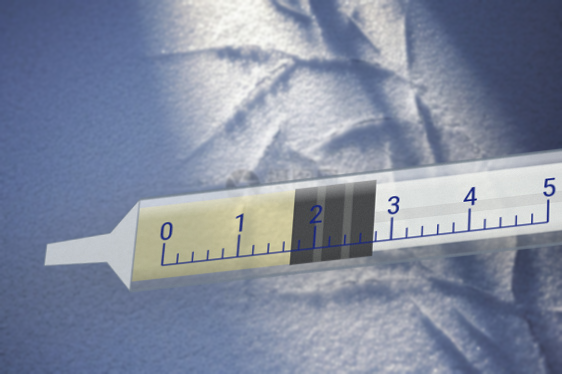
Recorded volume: **1.7** mL
